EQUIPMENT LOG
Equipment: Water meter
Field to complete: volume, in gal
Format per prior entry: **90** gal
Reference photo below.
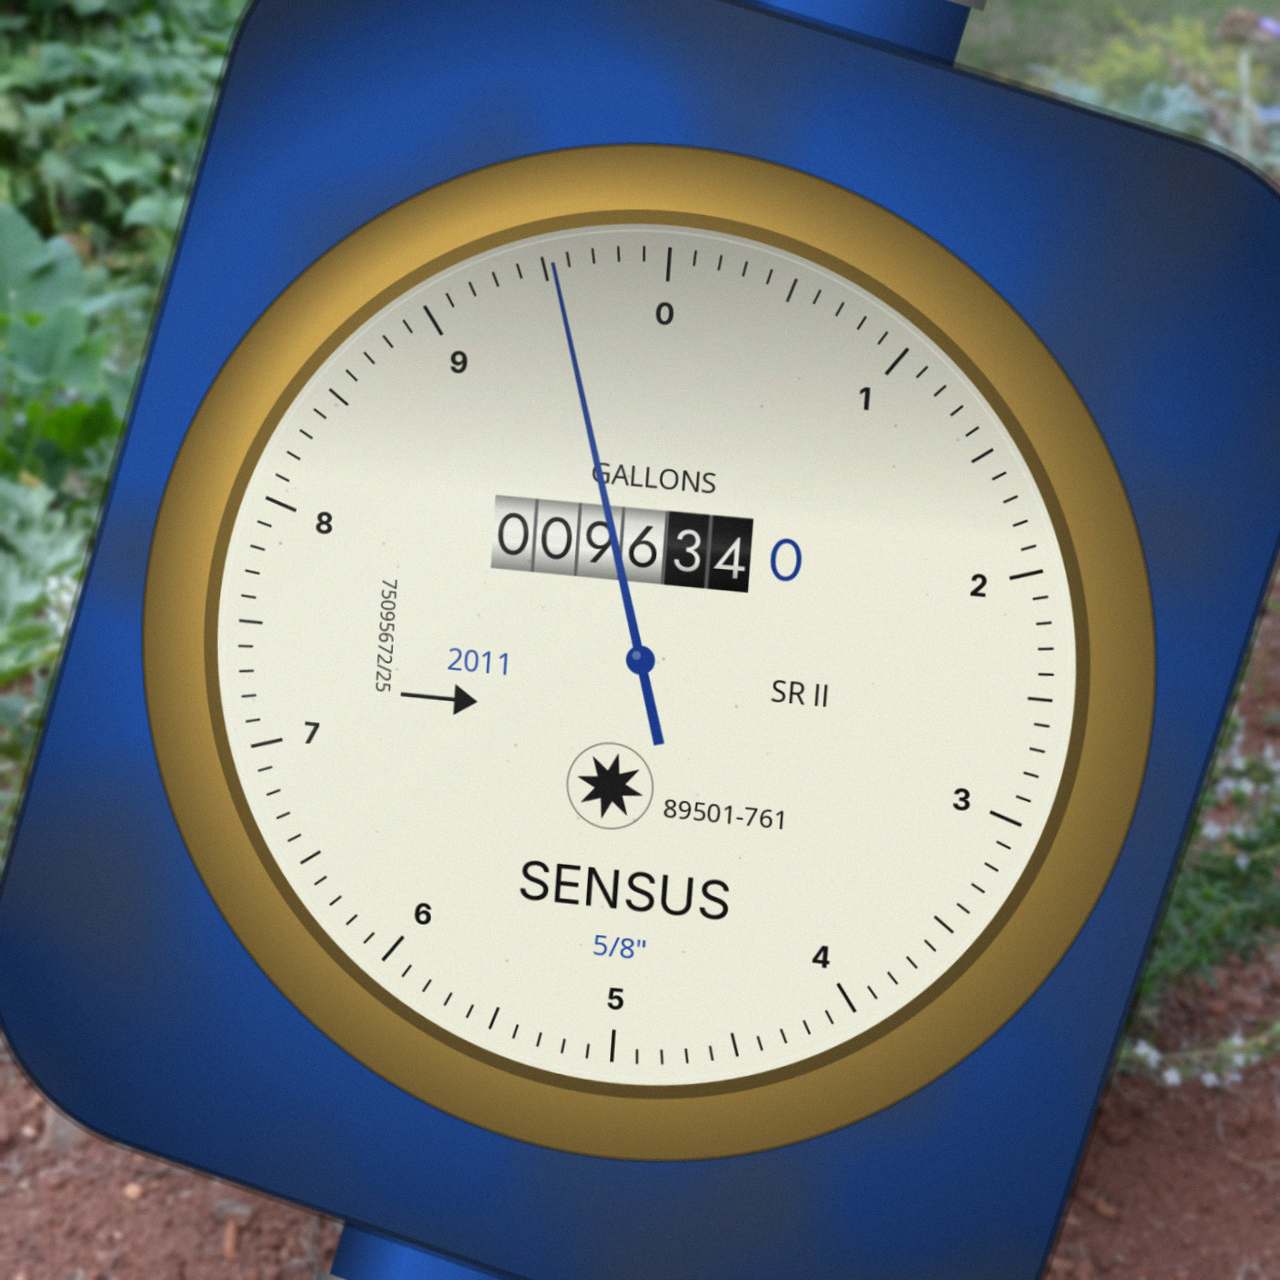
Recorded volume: **96339.5** gal
